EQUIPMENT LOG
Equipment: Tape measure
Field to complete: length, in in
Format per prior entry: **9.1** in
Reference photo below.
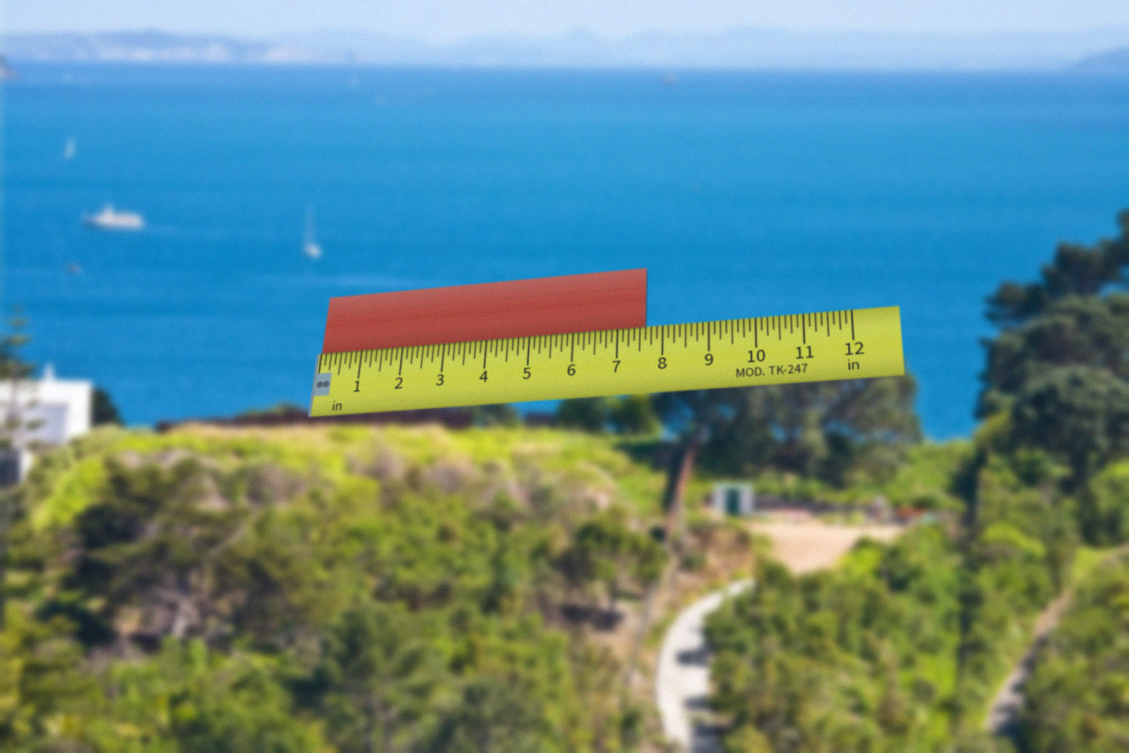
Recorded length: **7.625** in
